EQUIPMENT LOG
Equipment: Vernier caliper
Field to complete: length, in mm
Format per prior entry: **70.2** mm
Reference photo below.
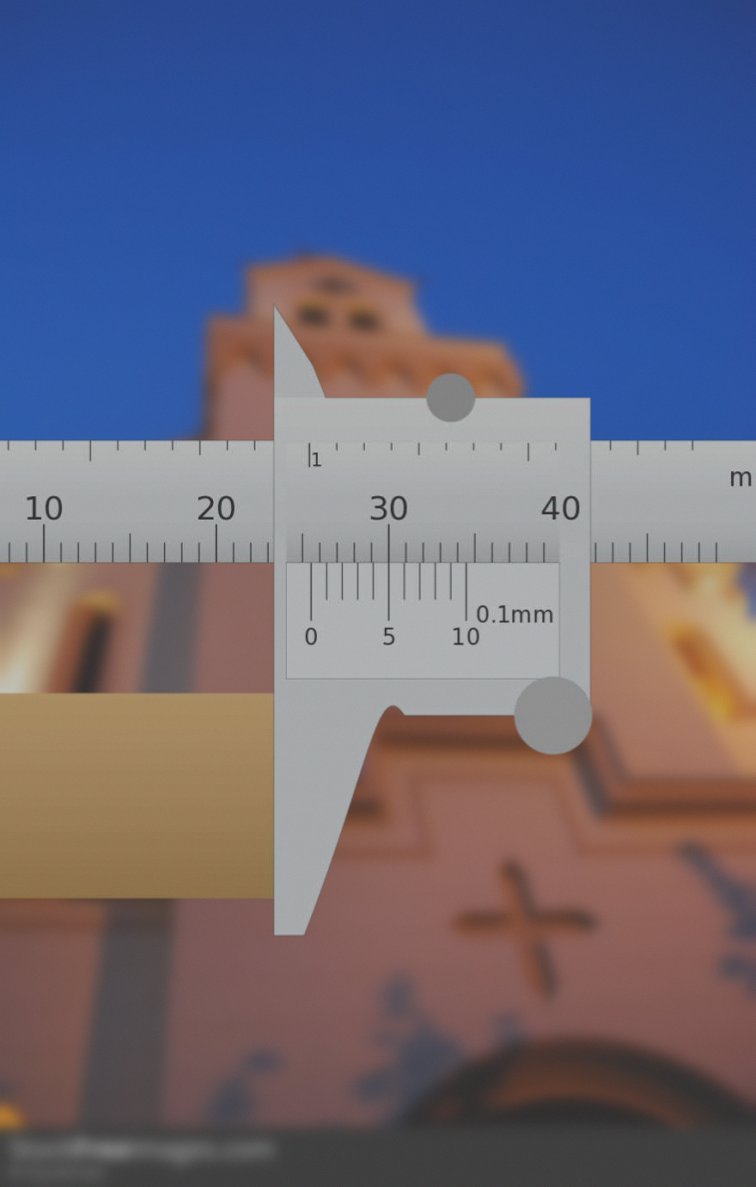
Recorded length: **25.5** mm
